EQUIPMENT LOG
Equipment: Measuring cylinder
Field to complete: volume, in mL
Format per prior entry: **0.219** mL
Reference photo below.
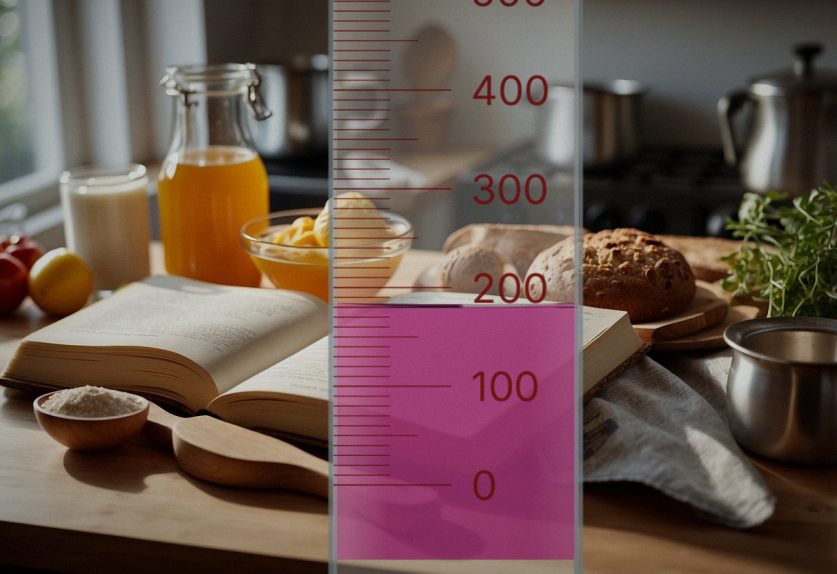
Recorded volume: **180** mL
